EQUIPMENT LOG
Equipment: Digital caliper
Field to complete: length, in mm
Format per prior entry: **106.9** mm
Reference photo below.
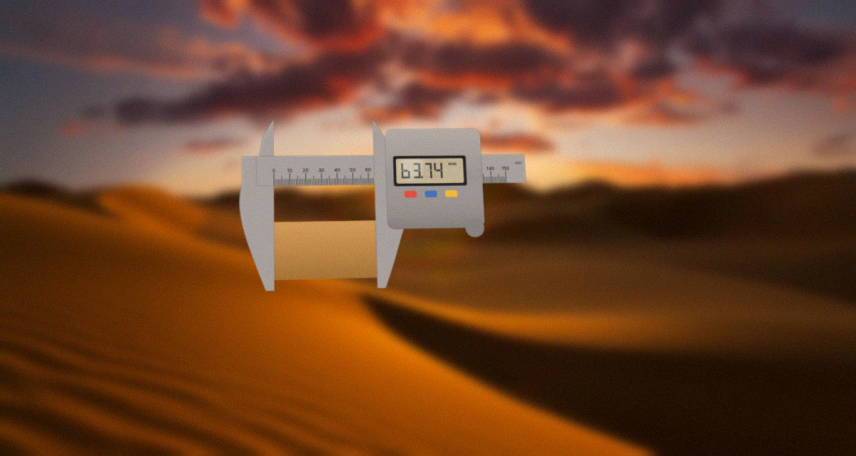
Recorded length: **63.74** mm
